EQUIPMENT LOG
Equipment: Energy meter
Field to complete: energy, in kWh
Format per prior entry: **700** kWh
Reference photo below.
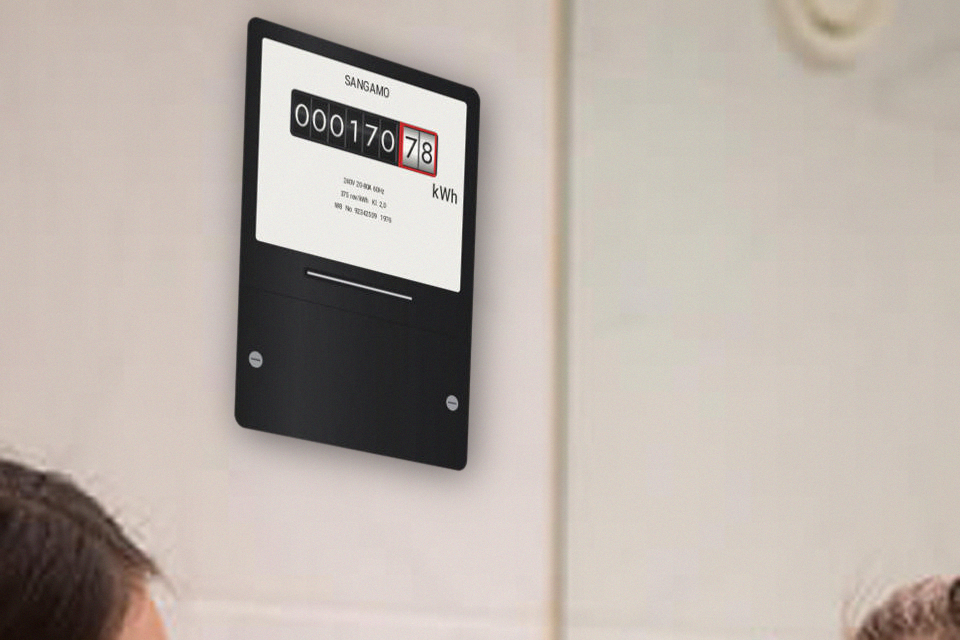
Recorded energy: **170.78** kWh
